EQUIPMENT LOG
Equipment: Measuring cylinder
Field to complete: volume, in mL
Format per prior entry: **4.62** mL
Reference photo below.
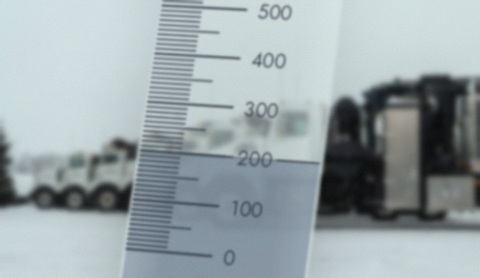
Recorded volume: **200** mL
